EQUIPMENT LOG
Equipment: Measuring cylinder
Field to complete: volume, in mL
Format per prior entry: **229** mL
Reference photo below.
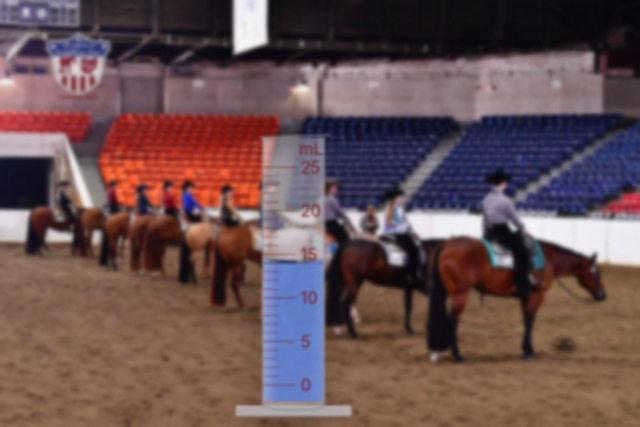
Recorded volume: **14** mL
